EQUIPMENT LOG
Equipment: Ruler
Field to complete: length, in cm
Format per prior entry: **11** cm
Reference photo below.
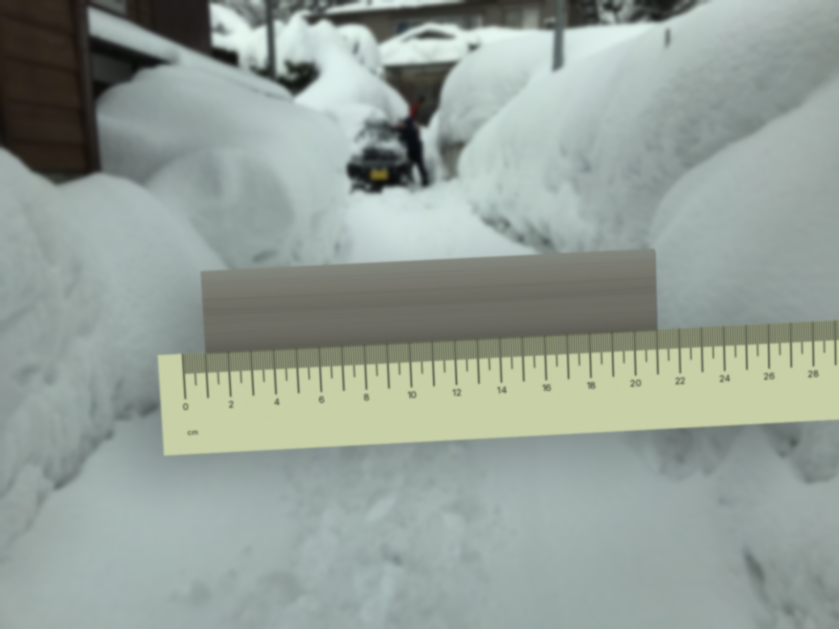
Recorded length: **20** cm
